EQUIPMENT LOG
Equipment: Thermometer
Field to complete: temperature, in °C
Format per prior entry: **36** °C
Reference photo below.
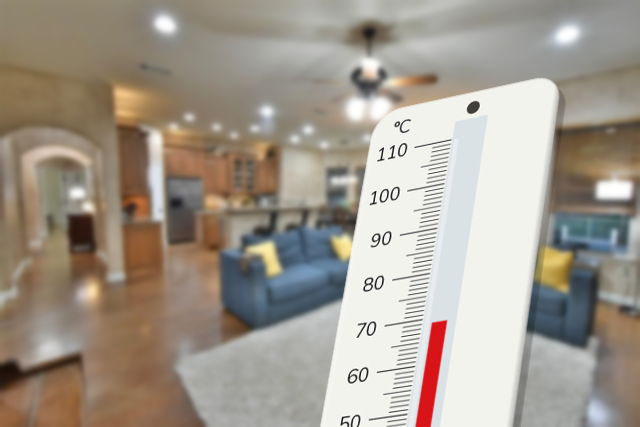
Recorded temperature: **69** °C
